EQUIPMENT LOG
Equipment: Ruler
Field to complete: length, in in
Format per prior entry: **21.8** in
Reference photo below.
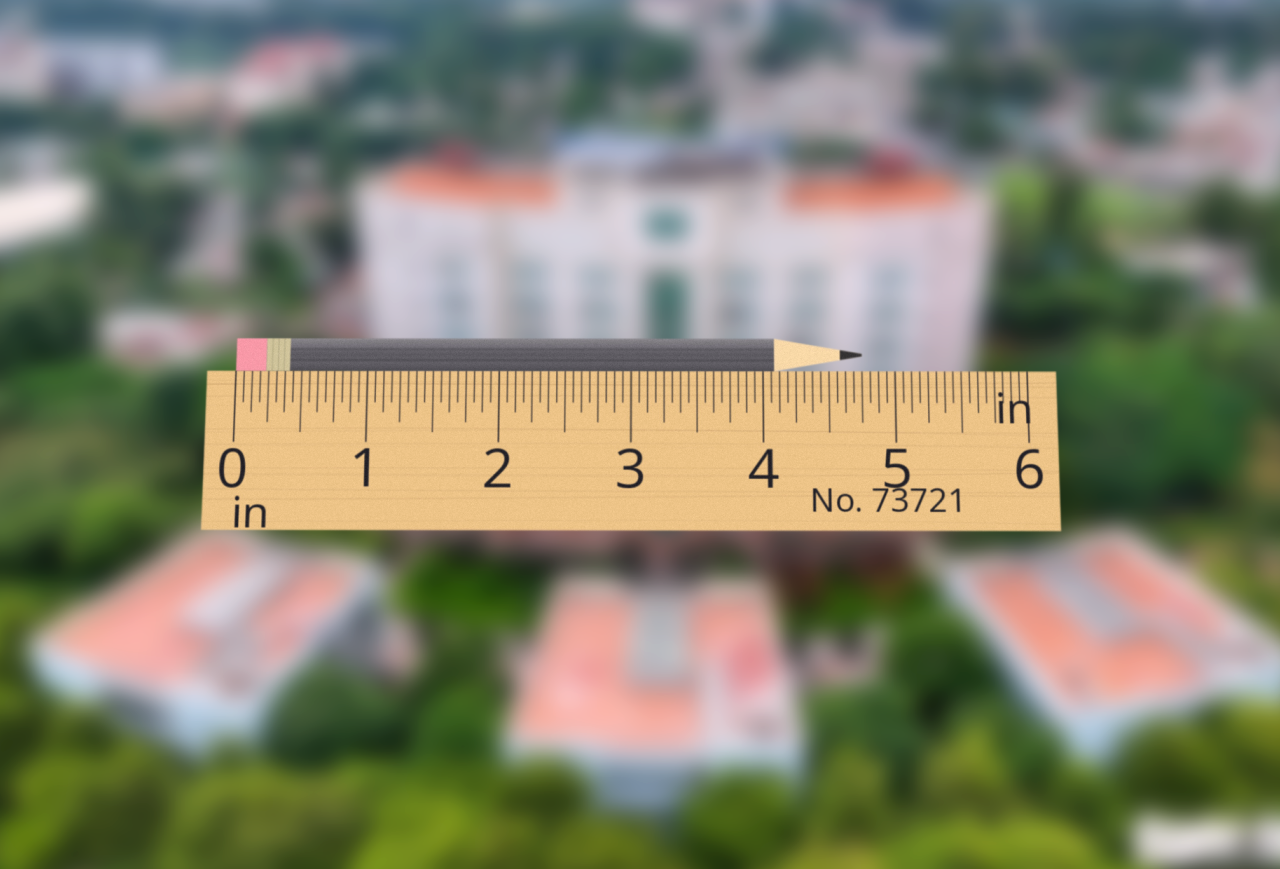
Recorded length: **4.75** in
